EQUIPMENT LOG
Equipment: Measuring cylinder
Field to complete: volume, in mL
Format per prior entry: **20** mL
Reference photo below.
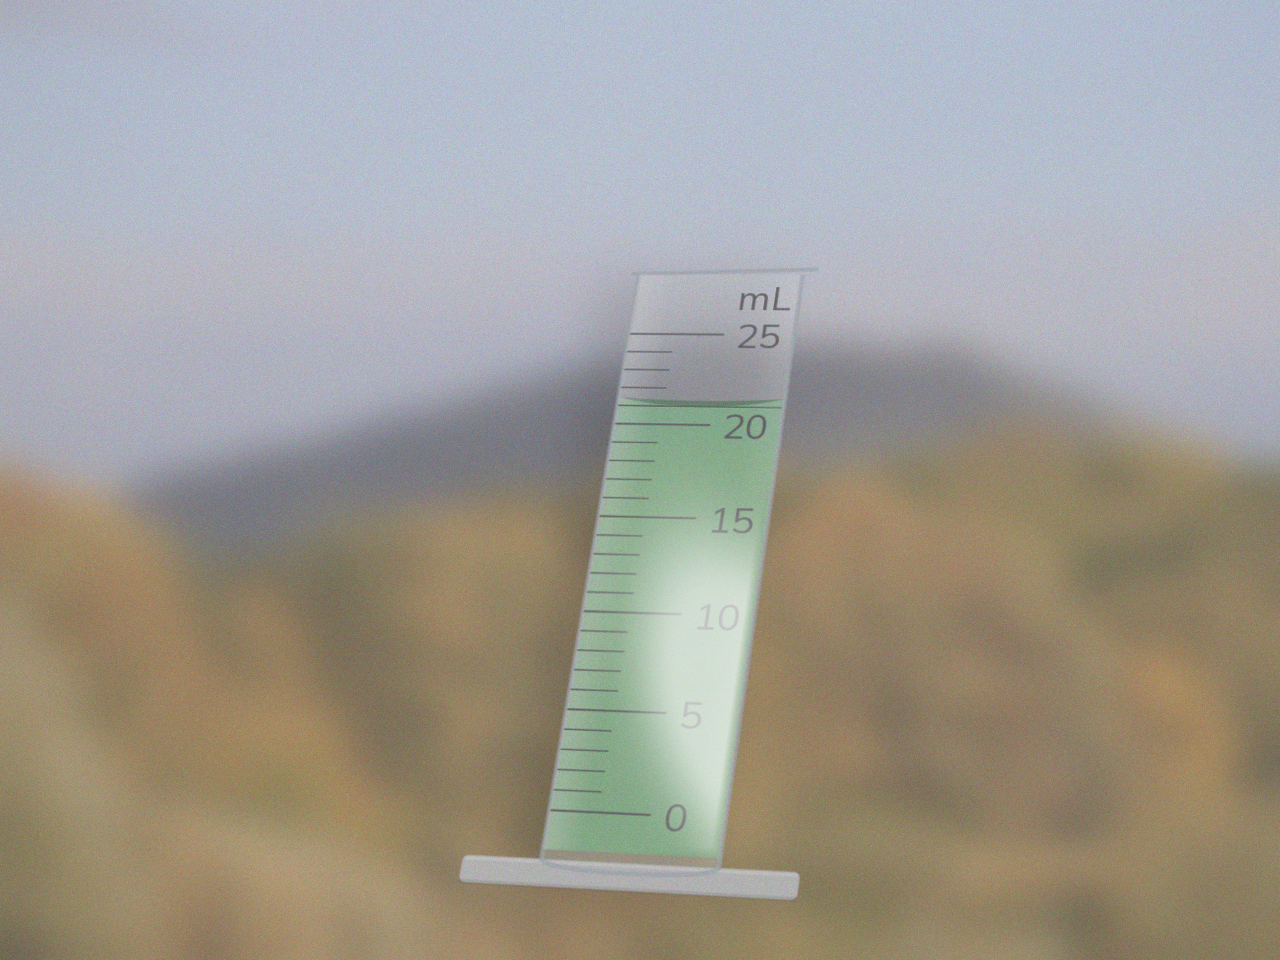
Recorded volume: **21** mL
